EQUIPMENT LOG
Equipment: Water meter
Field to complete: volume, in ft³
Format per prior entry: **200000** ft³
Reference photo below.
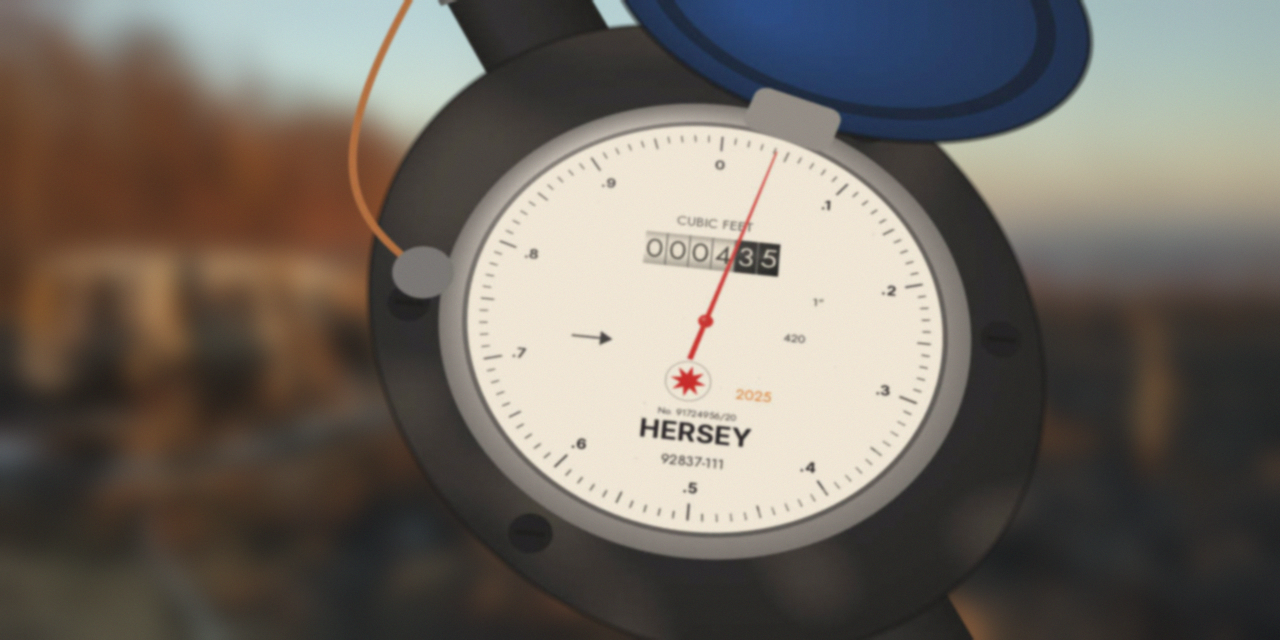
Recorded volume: **435.04** ft³
